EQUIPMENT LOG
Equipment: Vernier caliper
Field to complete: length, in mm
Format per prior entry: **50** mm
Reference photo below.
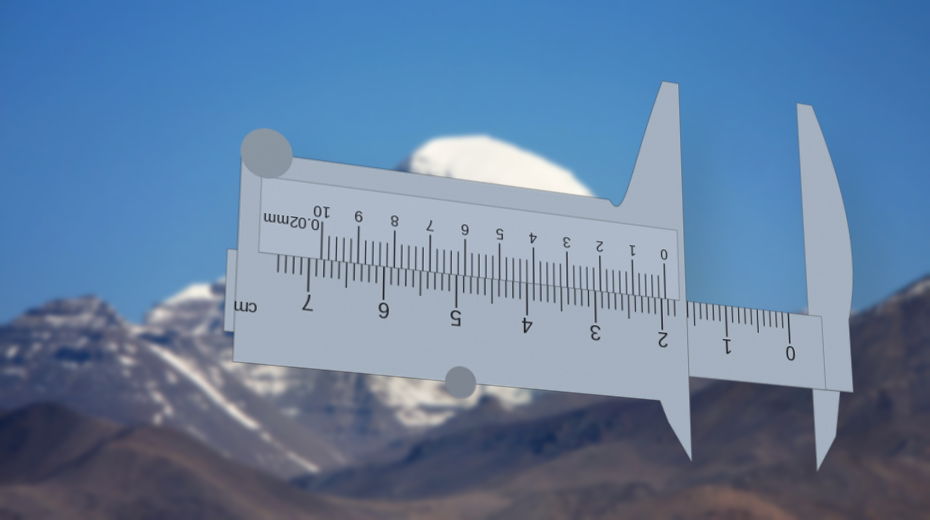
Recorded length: **19.4** mm
